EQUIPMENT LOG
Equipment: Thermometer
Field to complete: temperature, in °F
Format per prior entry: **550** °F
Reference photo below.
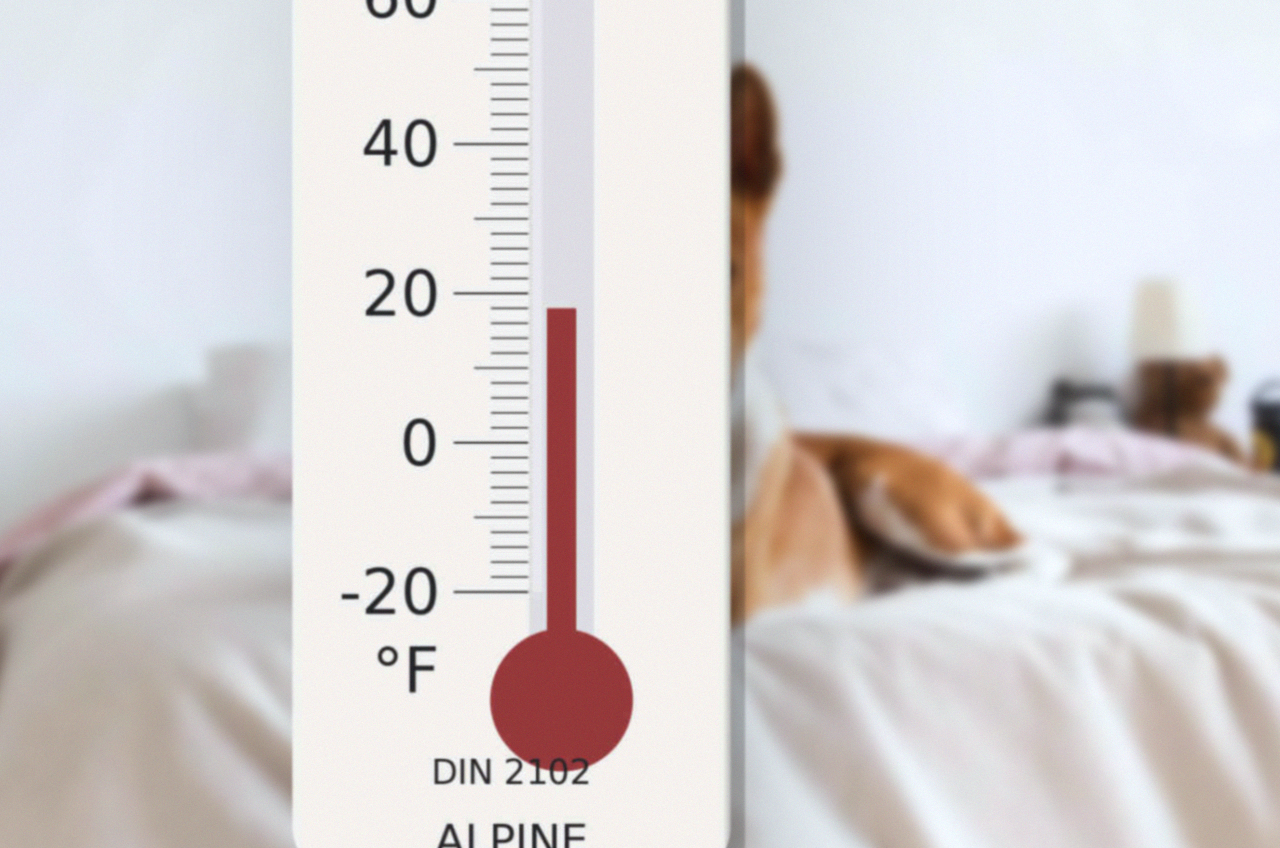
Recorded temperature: **18** °F
